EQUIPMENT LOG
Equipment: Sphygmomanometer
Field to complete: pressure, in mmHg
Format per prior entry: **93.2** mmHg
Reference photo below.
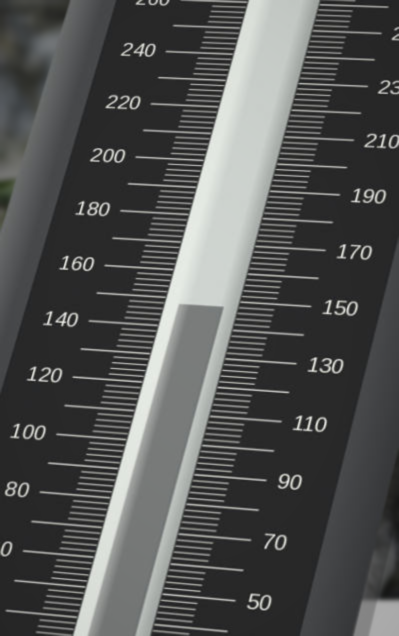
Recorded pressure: **148** mmHg
